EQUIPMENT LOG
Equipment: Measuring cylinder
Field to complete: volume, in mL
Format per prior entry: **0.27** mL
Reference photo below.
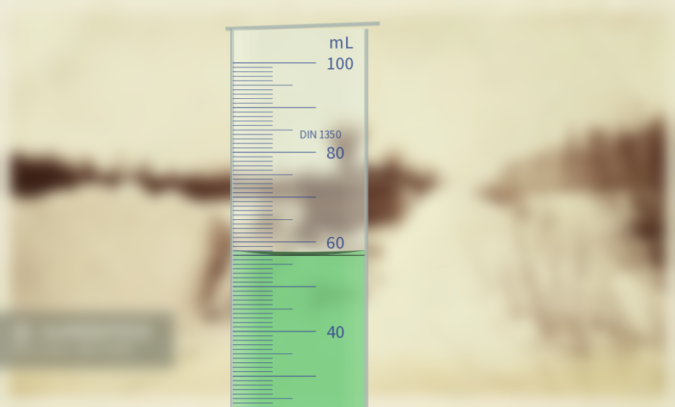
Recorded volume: **57** mL
